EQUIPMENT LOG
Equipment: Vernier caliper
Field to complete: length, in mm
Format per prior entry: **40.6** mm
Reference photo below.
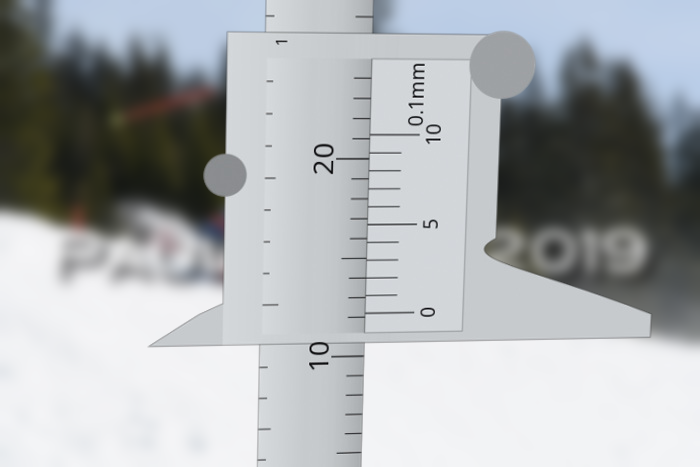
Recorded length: **12.2** mm
